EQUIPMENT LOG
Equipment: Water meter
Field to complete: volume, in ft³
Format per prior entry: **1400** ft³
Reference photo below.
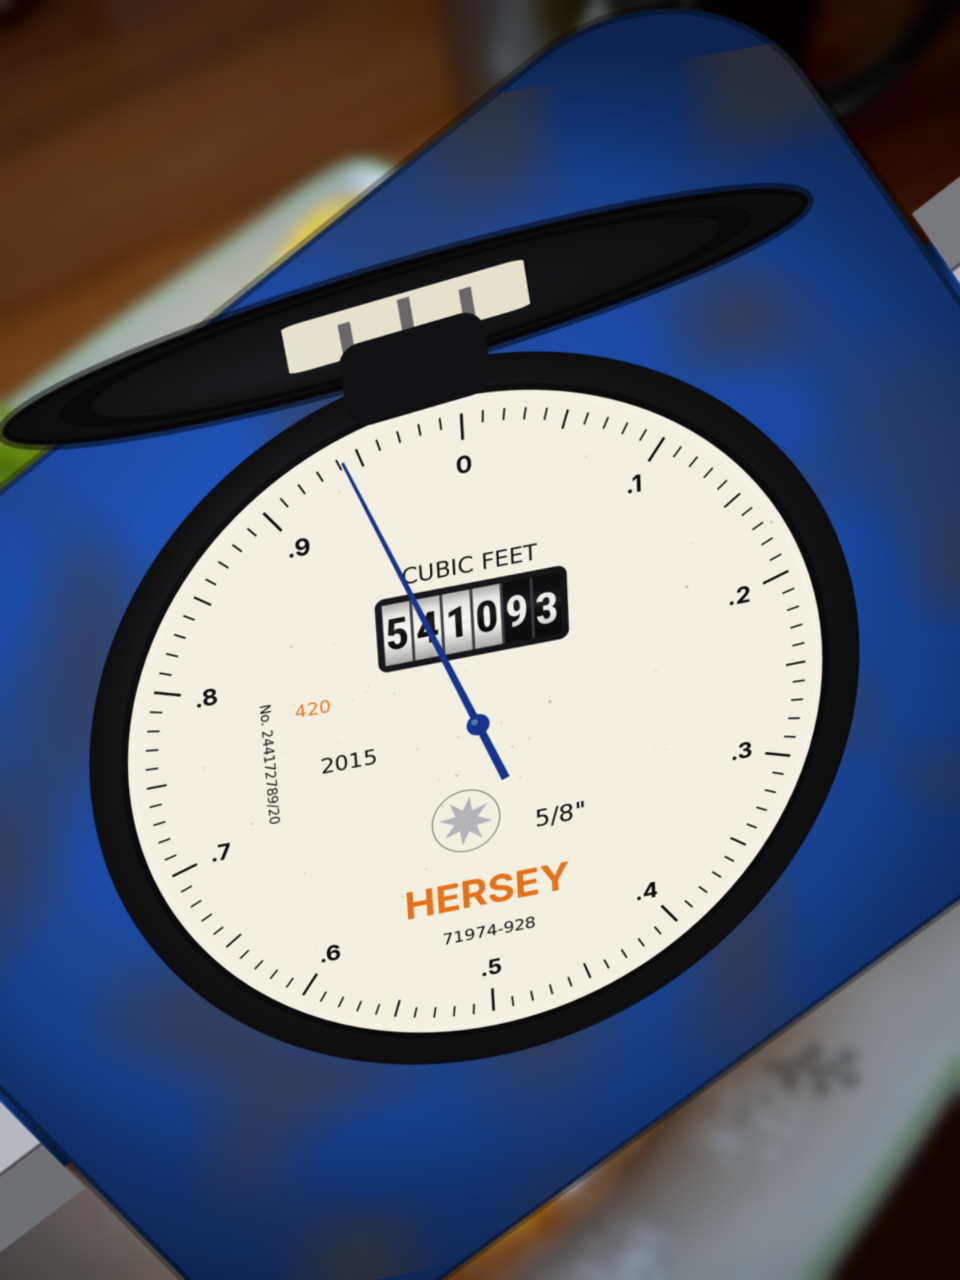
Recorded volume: **541092.94** ft³
